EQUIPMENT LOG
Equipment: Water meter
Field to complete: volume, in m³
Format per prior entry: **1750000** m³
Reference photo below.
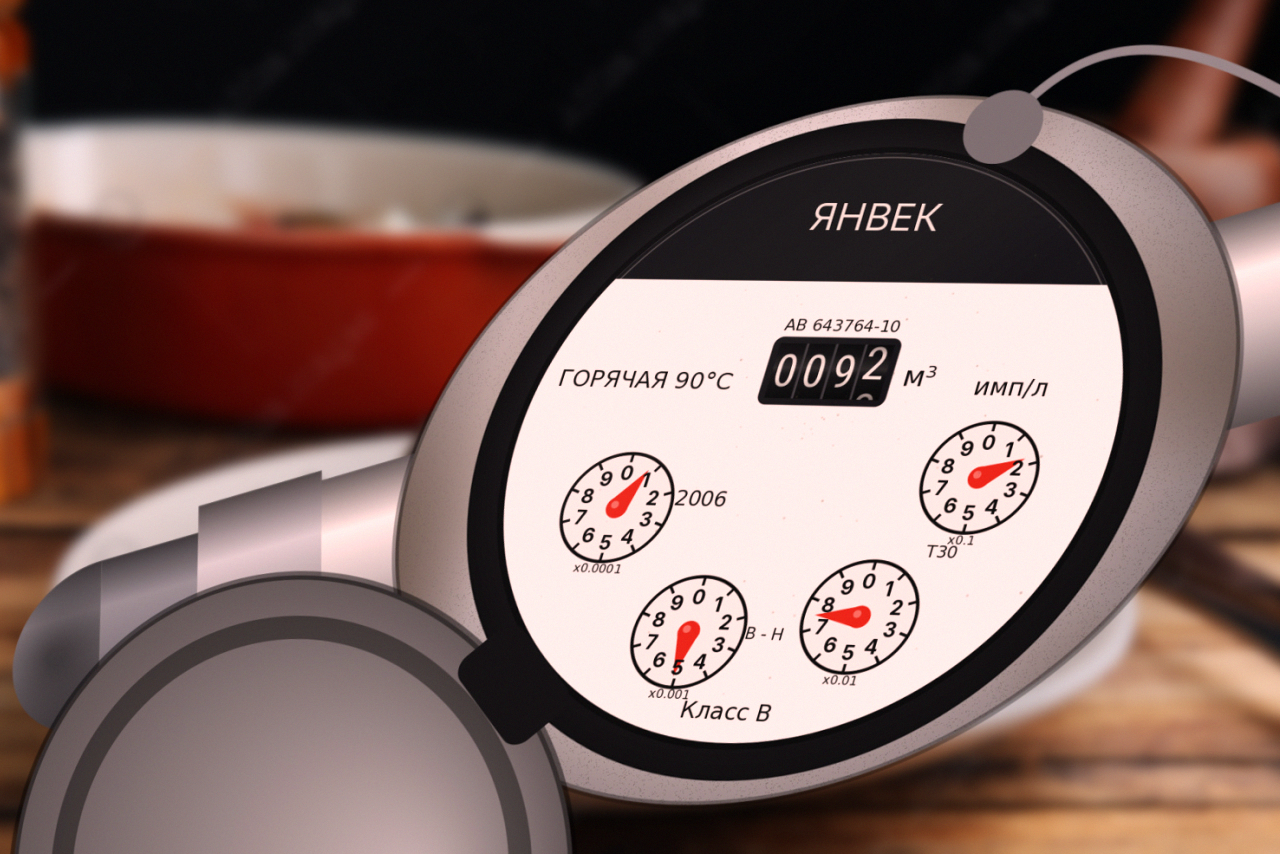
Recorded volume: **92.1750** m³
